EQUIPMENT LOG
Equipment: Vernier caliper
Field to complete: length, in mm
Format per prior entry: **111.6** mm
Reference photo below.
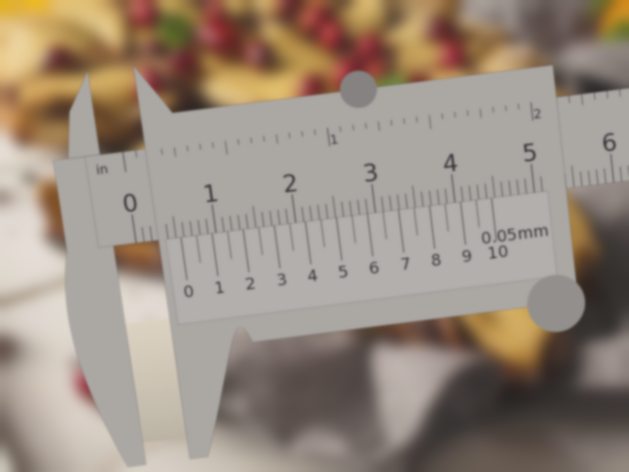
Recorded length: **5.6** mm
